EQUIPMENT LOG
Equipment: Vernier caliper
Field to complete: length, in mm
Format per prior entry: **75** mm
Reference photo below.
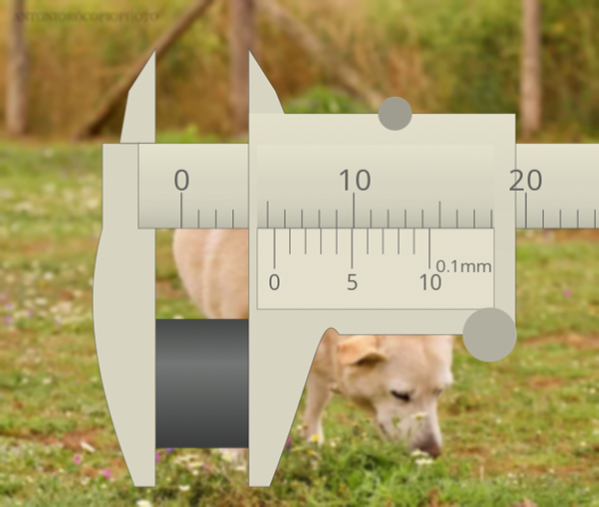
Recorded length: **5.4** mm
